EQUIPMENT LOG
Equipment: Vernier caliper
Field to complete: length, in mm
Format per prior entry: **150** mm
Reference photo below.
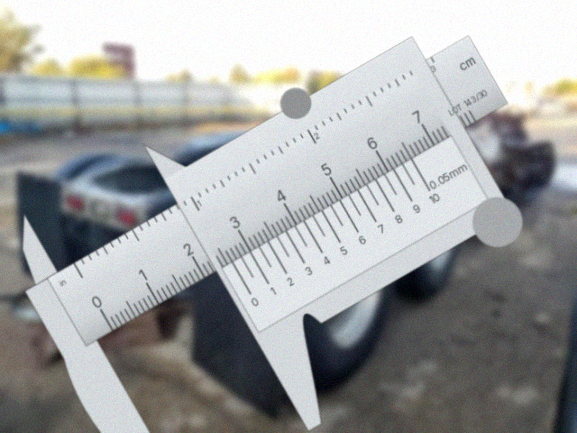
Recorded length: **26.0** mm
